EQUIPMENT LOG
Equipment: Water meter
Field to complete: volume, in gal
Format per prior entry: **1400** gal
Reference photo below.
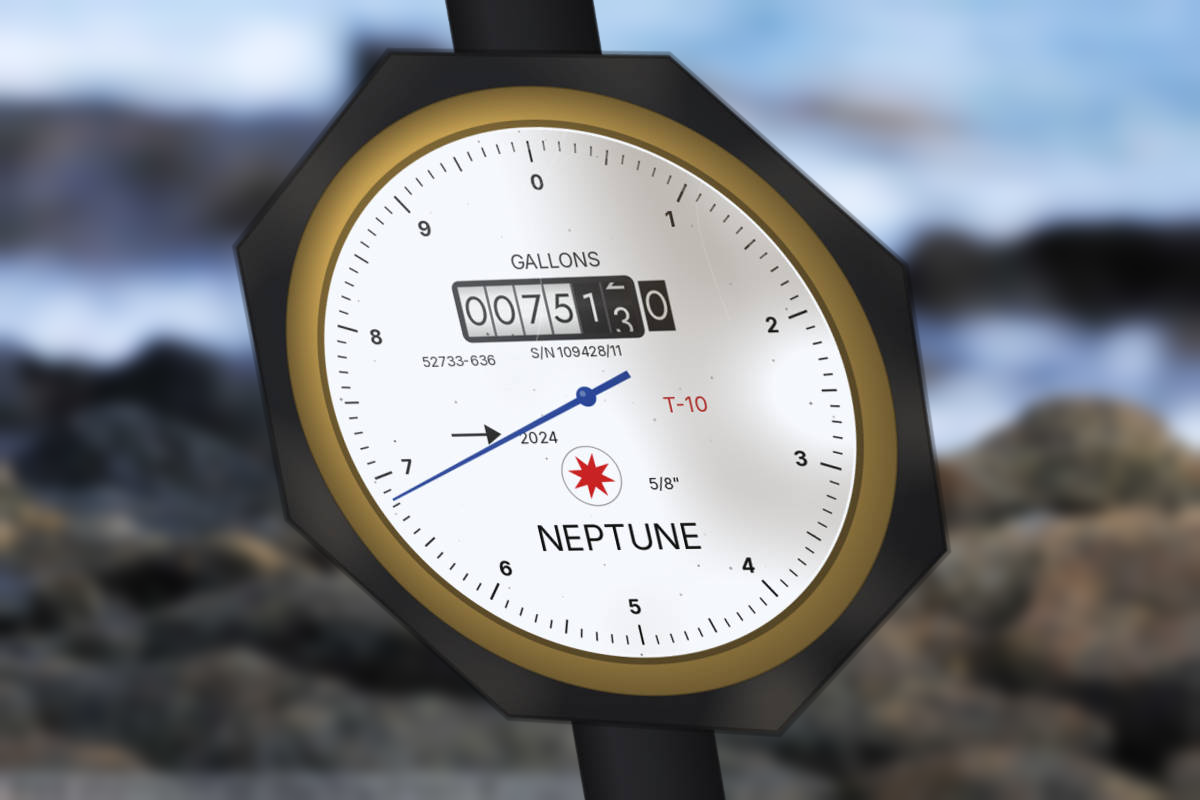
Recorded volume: **75126.8** gal
